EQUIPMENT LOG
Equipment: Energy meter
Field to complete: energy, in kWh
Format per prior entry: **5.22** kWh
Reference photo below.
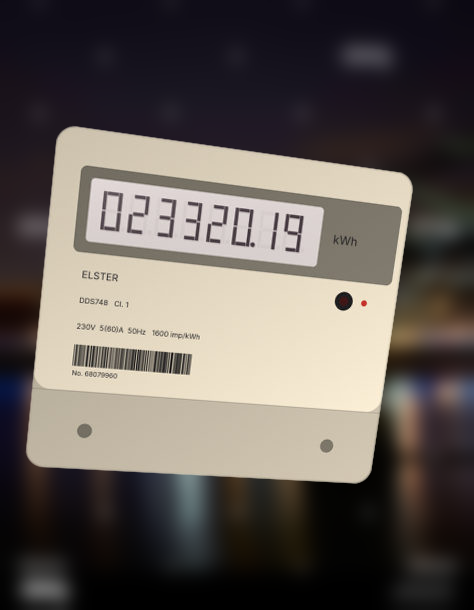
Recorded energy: **23320.19** kWh
